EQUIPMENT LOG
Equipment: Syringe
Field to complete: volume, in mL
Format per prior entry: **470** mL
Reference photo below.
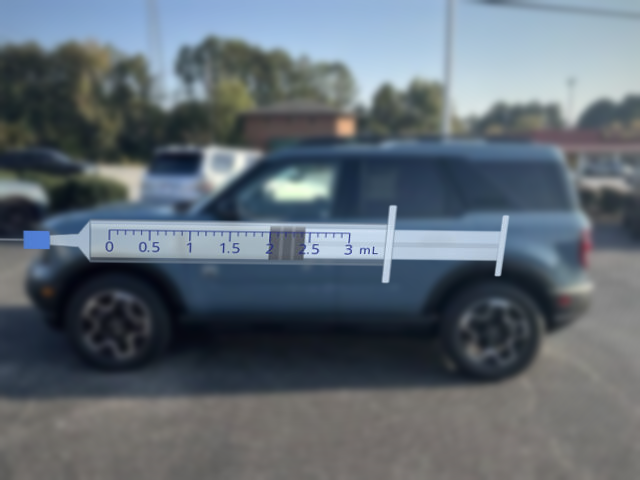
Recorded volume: **2** mL
